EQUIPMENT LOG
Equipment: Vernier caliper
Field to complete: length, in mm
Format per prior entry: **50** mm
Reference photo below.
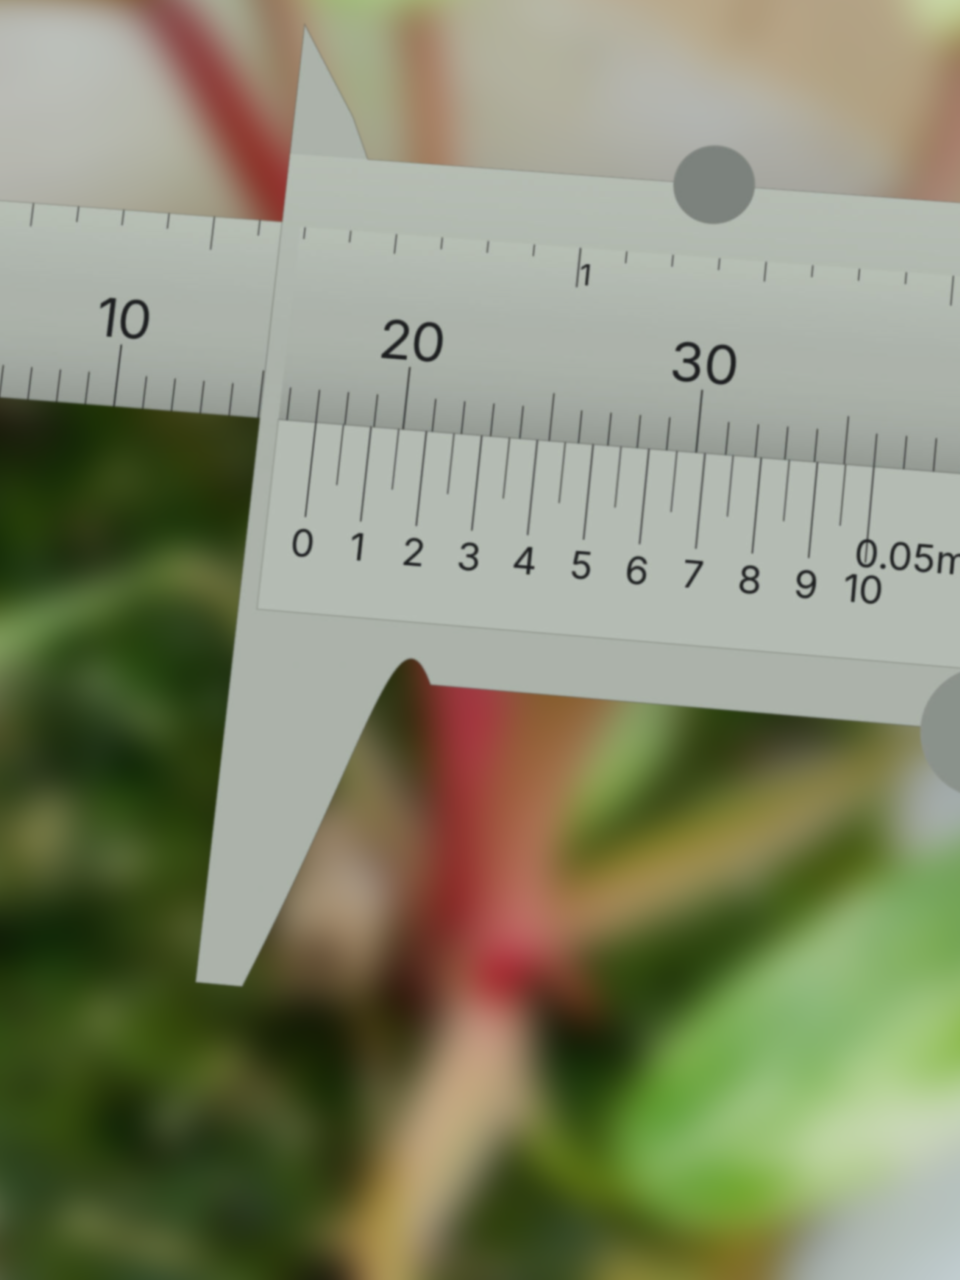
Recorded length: **17.0** mm
